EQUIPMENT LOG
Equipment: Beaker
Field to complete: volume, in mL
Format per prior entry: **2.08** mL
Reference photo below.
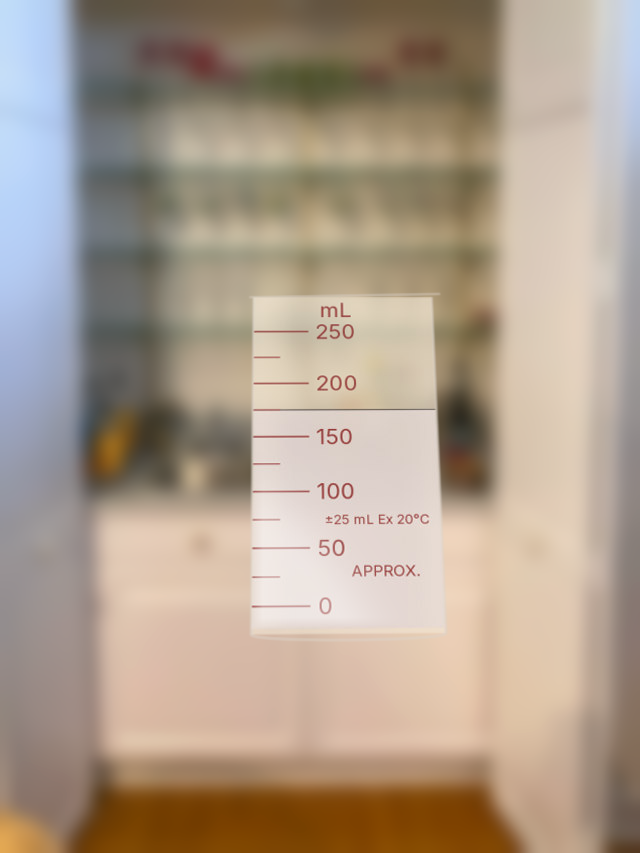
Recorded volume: **175** mL
